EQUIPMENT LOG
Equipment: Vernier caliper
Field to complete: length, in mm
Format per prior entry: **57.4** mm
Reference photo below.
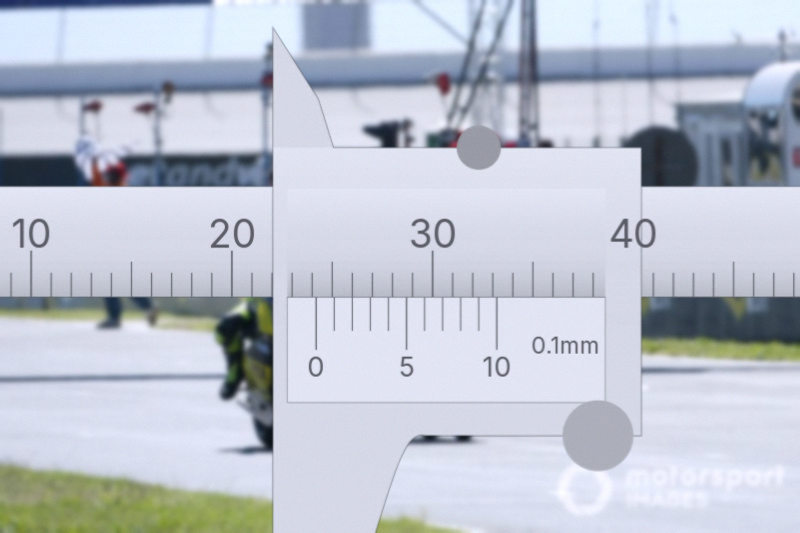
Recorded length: **24.2** mm
